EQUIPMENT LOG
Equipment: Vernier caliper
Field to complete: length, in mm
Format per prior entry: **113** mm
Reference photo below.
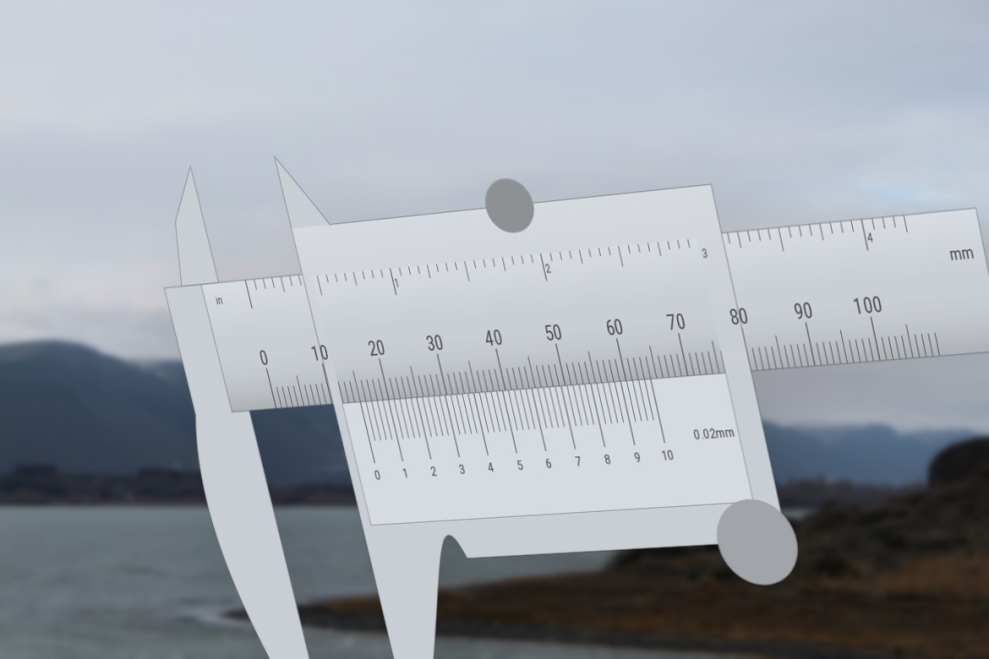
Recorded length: **15.0** mm
